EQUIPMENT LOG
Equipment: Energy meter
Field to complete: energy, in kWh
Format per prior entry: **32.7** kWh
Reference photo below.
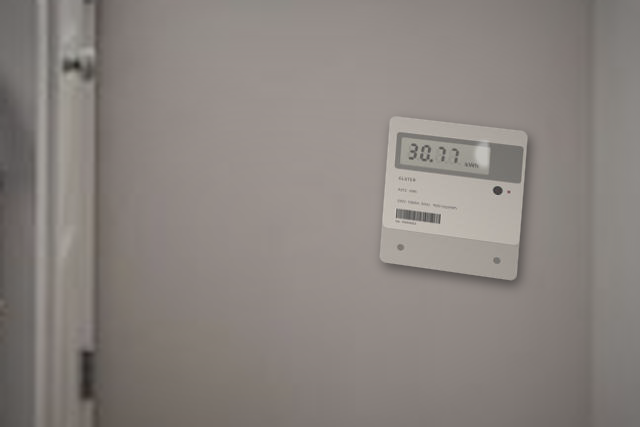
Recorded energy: **30.77** kWh
